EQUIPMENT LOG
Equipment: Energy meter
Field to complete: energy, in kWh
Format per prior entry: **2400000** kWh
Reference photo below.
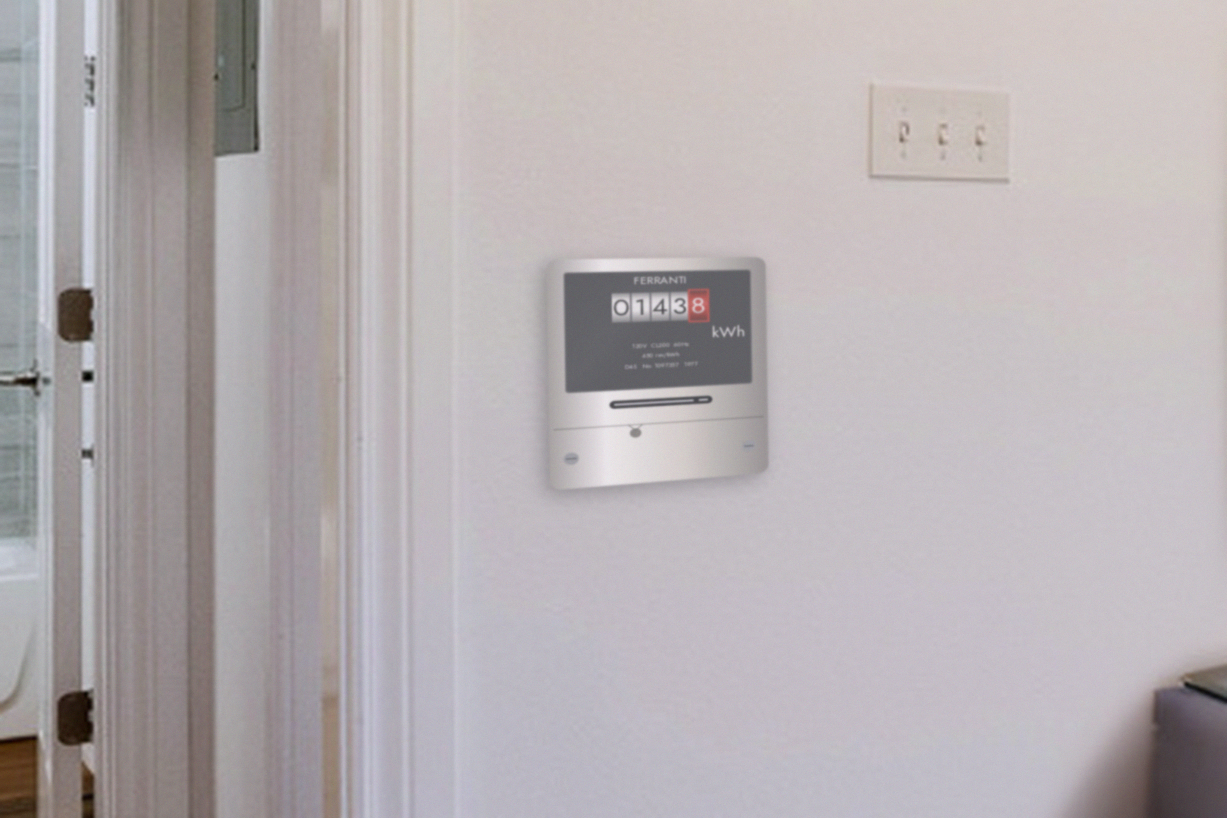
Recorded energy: **143.8** kWh
